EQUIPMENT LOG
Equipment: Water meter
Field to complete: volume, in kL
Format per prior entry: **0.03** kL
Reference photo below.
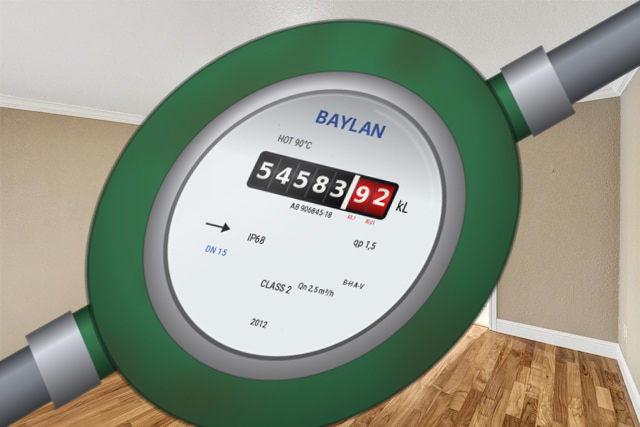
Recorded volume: **54583.92** kL
